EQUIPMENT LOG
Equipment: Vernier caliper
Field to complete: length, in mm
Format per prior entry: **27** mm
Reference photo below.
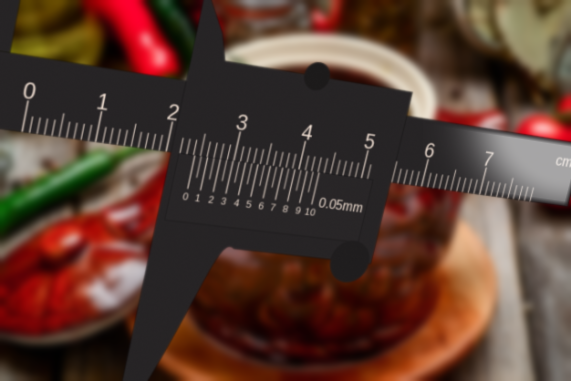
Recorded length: **24.2** mm
